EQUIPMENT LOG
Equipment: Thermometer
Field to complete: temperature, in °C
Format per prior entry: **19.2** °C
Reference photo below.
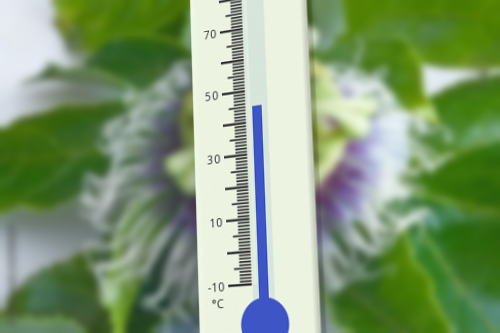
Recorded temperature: **45** °C
